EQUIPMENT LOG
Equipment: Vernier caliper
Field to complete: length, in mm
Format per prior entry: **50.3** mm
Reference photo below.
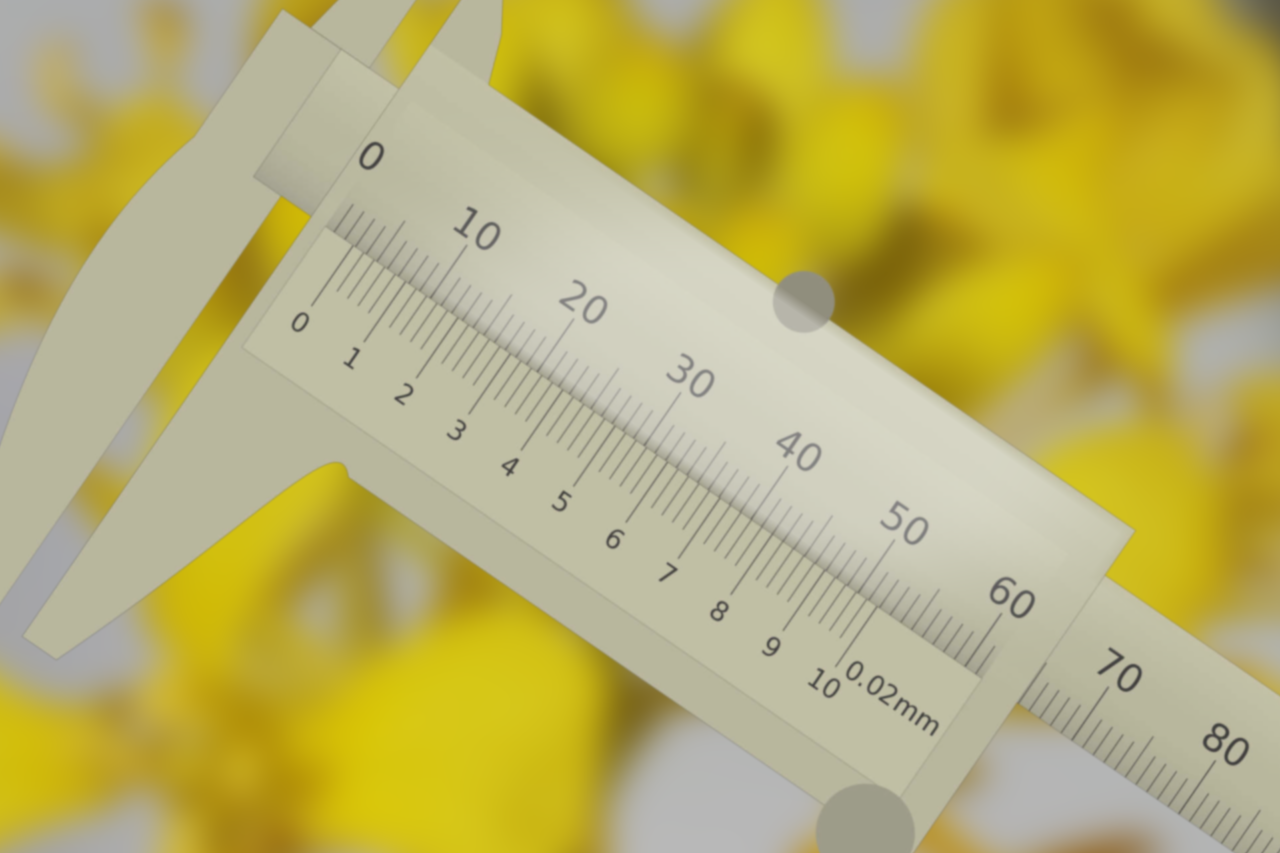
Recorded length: **2.8** mm
